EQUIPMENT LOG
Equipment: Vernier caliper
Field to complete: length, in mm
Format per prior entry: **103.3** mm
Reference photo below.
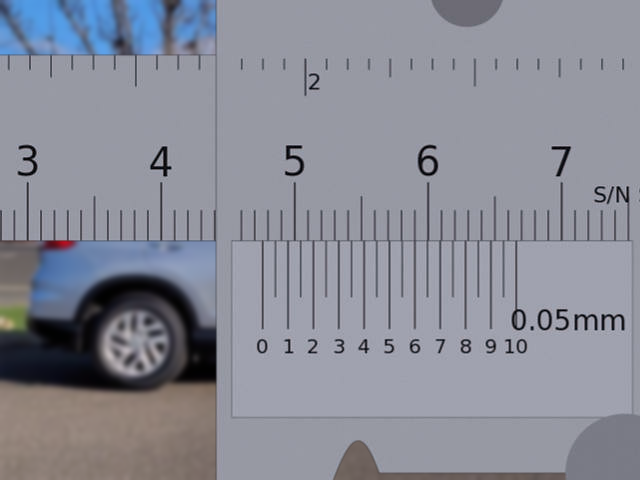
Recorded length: **47.6** mm
